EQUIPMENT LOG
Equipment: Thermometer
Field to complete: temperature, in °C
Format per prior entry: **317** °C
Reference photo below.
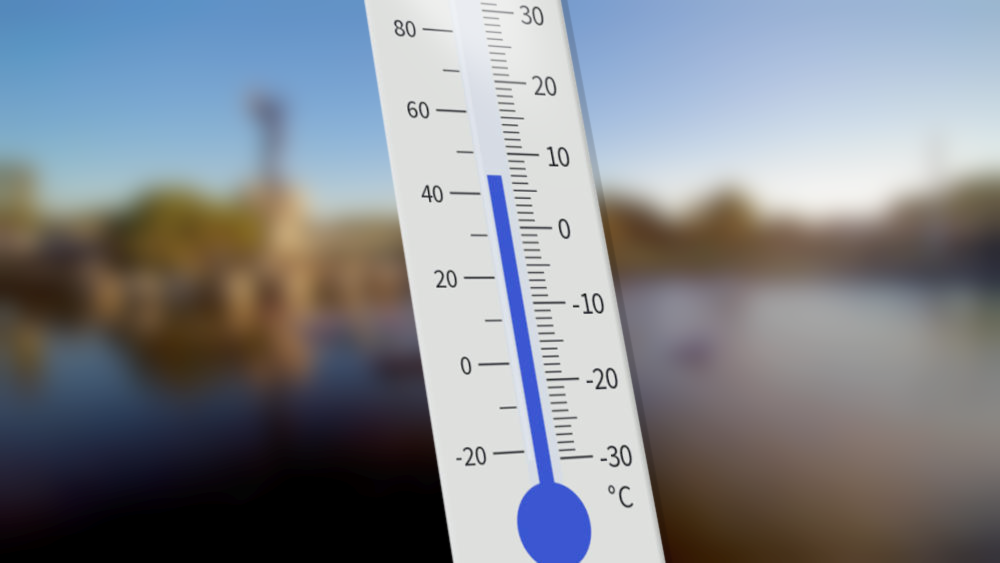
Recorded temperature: **7** °C
